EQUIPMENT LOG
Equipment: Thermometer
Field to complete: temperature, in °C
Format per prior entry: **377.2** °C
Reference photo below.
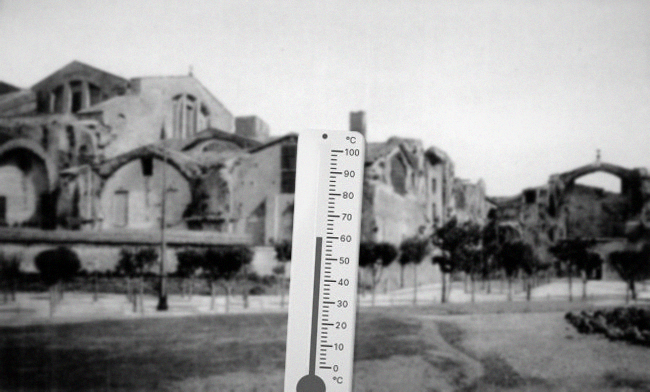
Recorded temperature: **60** °C
